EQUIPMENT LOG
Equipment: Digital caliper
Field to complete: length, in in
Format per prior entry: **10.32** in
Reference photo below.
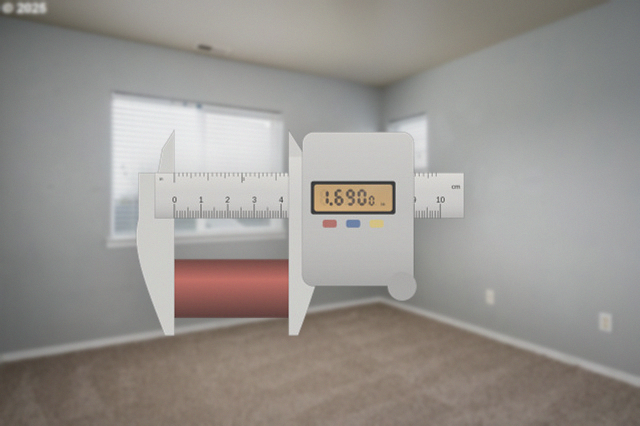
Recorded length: **1.6900** in
